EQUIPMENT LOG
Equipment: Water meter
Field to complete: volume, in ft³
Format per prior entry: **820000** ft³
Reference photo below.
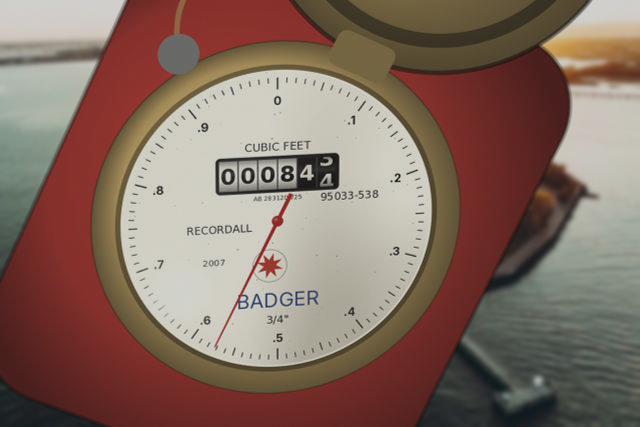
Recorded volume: **843.57** ft³
